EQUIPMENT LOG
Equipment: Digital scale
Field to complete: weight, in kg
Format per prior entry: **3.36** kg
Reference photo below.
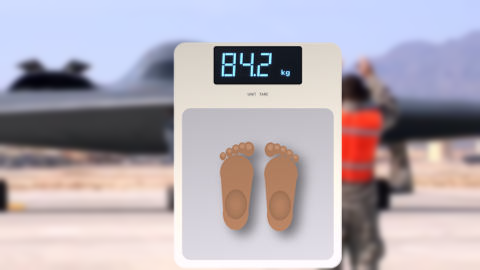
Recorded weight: **84.2** kg
